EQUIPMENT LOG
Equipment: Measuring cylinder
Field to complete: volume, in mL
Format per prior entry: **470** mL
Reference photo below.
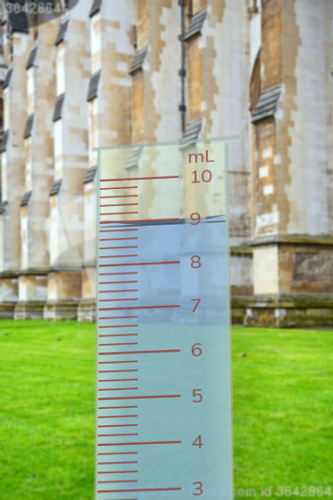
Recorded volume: **8.9** mL
